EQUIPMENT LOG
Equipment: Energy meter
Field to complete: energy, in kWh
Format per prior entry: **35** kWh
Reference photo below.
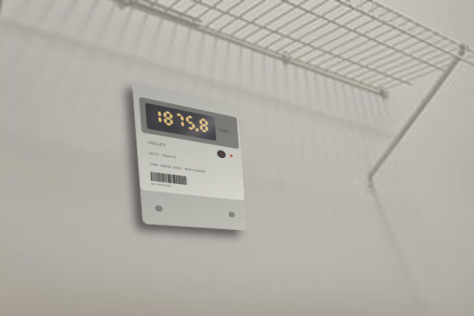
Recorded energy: **1875.8** kWh
